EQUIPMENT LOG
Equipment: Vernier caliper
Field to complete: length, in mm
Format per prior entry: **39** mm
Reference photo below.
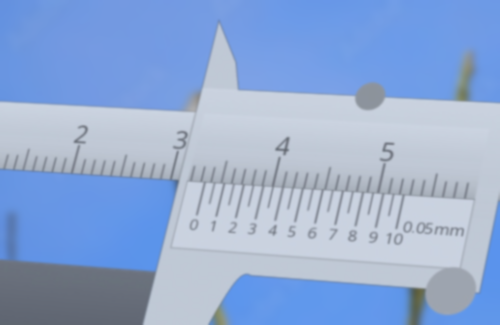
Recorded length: **33.4** mm
